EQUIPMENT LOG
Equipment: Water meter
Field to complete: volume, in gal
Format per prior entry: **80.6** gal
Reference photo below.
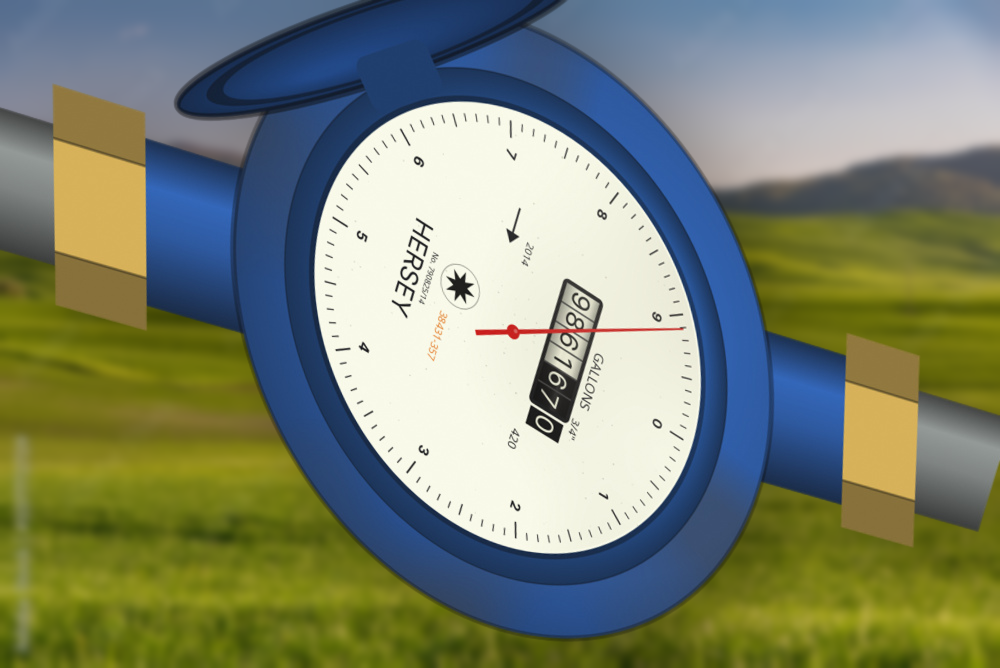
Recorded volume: **9861669.1** gal
